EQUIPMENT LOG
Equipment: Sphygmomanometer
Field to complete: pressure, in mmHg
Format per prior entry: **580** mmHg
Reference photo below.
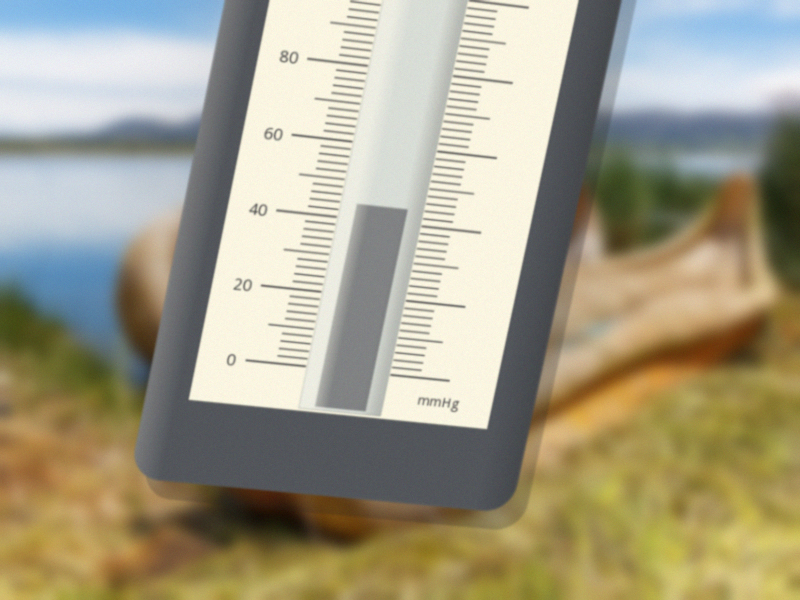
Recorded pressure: **44** mmHg
